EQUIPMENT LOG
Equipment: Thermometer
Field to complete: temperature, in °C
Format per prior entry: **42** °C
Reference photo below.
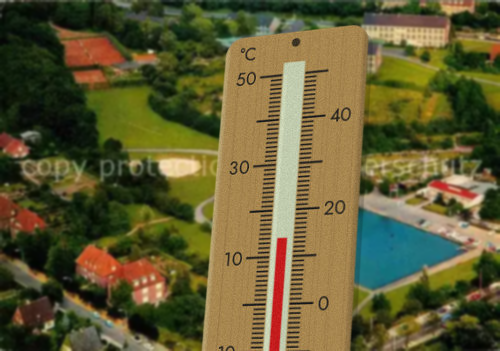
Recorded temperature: **14** °C
